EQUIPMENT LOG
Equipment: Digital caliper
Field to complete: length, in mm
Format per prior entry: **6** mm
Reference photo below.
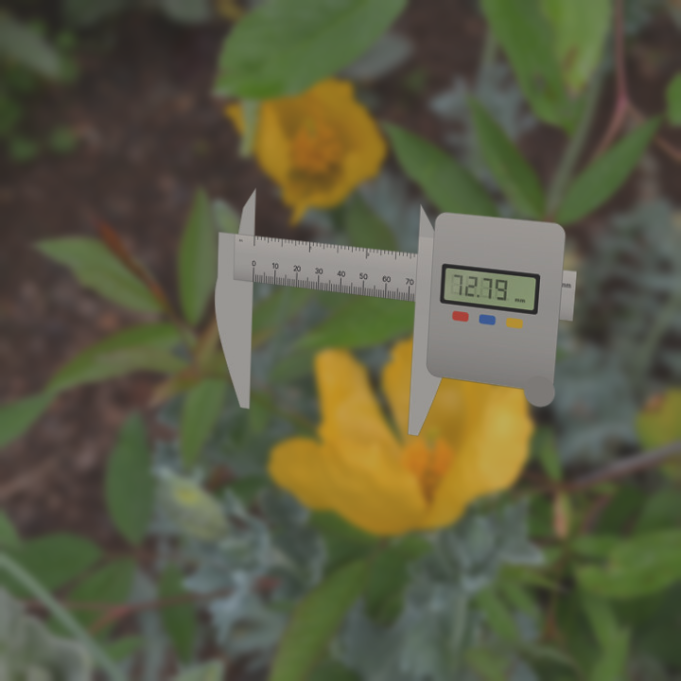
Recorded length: **72.79** mm
